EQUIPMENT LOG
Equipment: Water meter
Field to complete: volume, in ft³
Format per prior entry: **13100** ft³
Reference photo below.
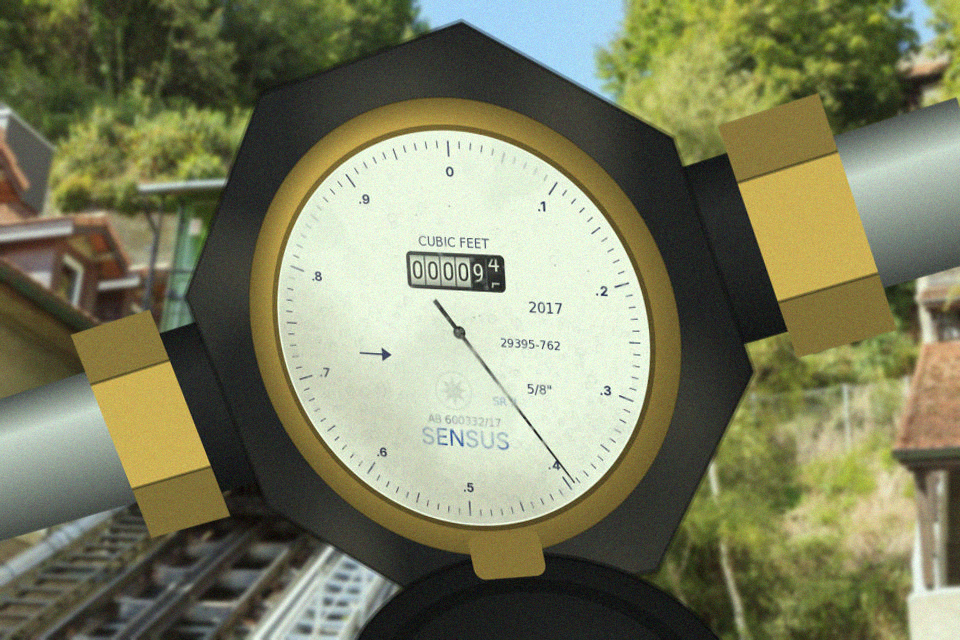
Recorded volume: **94.39** ft³
